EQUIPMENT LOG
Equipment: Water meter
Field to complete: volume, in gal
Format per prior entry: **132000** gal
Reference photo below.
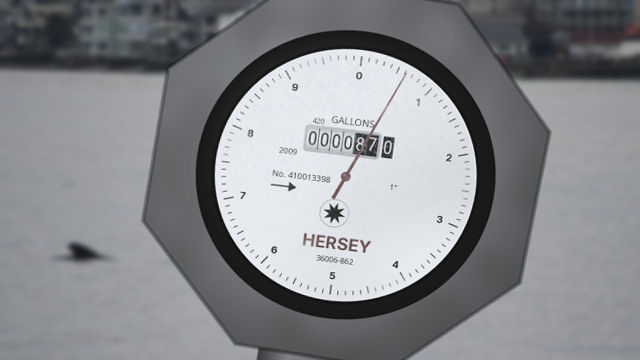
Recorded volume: **870.6** gal
